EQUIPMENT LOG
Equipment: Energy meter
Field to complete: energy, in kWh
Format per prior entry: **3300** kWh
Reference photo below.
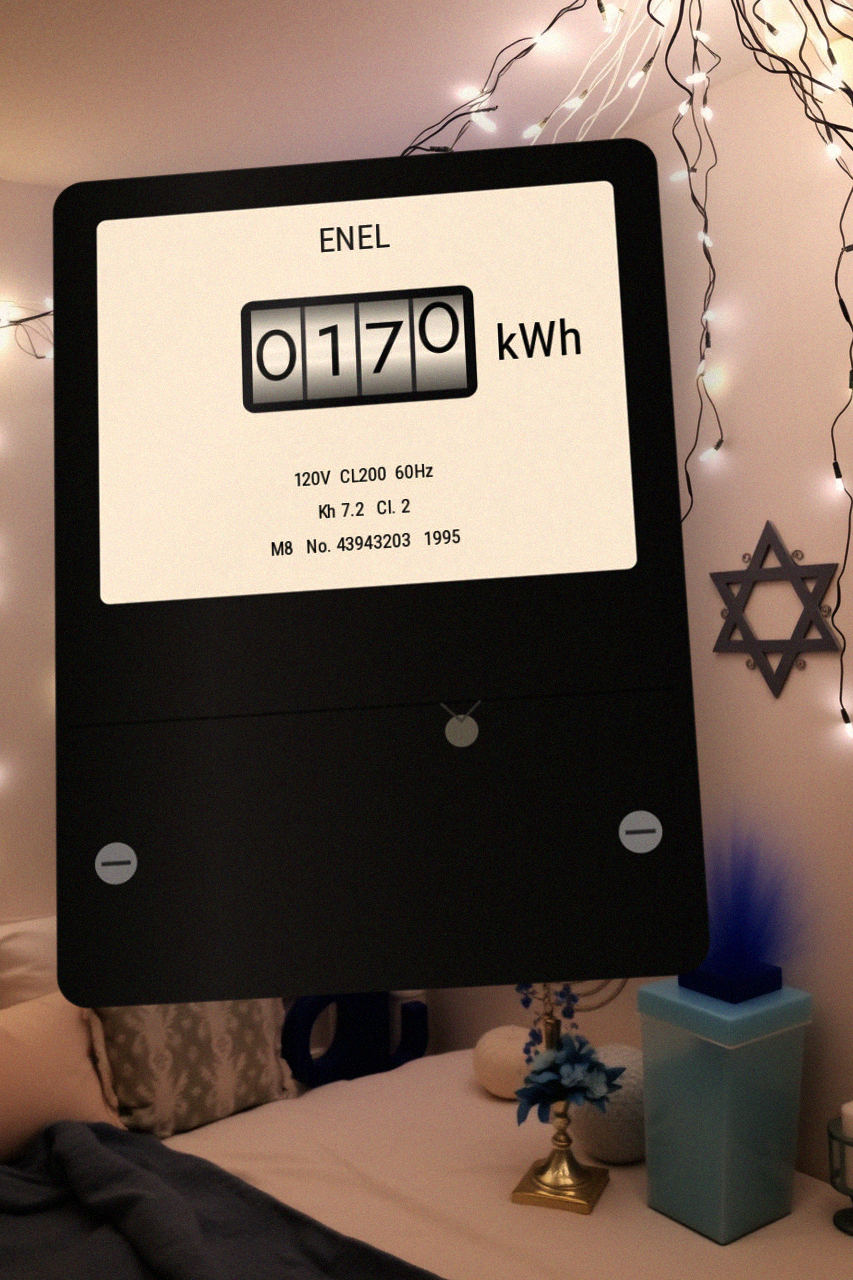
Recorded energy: **170** kWh
